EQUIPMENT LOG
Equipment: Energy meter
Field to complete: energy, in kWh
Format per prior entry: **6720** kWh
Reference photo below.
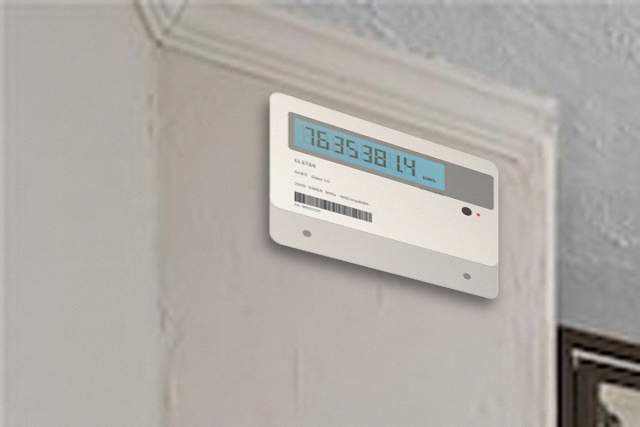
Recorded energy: **7635381.4** kWh
